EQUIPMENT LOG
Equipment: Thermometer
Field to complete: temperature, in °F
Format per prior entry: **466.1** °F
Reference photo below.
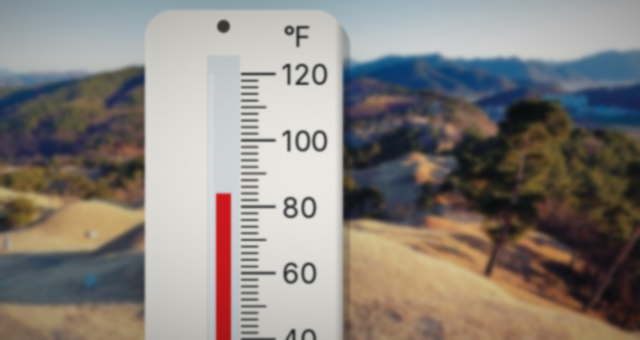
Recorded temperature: **84** °F
